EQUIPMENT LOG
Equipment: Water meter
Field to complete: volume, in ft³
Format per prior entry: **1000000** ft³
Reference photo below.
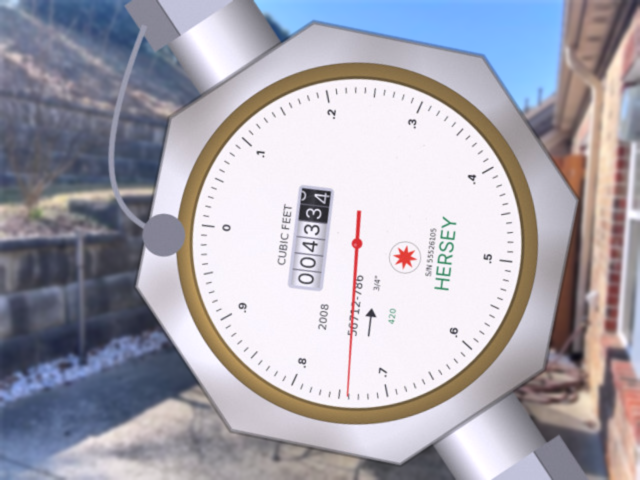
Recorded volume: **4333.74** ft³
